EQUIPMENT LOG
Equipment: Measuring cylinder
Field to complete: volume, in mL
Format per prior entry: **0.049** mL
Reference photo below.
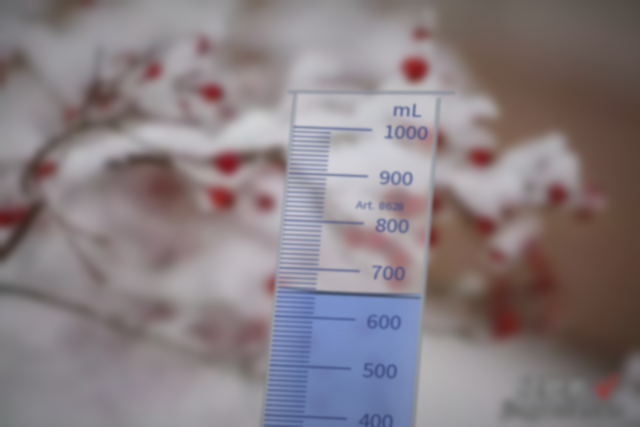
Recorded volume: **650** mL
